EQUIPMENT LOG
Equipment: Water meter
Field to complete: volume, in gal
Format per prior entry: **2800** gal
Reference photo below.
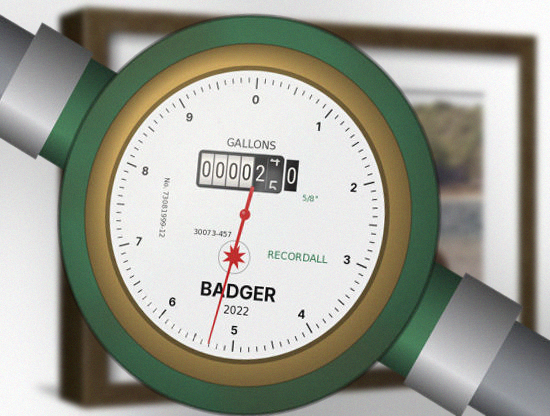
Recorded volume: **245.3** gal
